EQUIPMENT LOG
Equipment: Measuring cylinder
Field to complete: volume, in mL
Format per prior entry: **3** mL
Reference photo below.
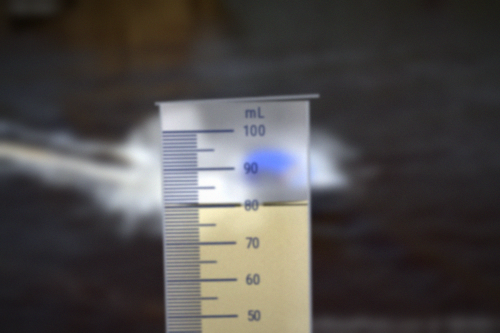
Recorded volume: **80** mL
